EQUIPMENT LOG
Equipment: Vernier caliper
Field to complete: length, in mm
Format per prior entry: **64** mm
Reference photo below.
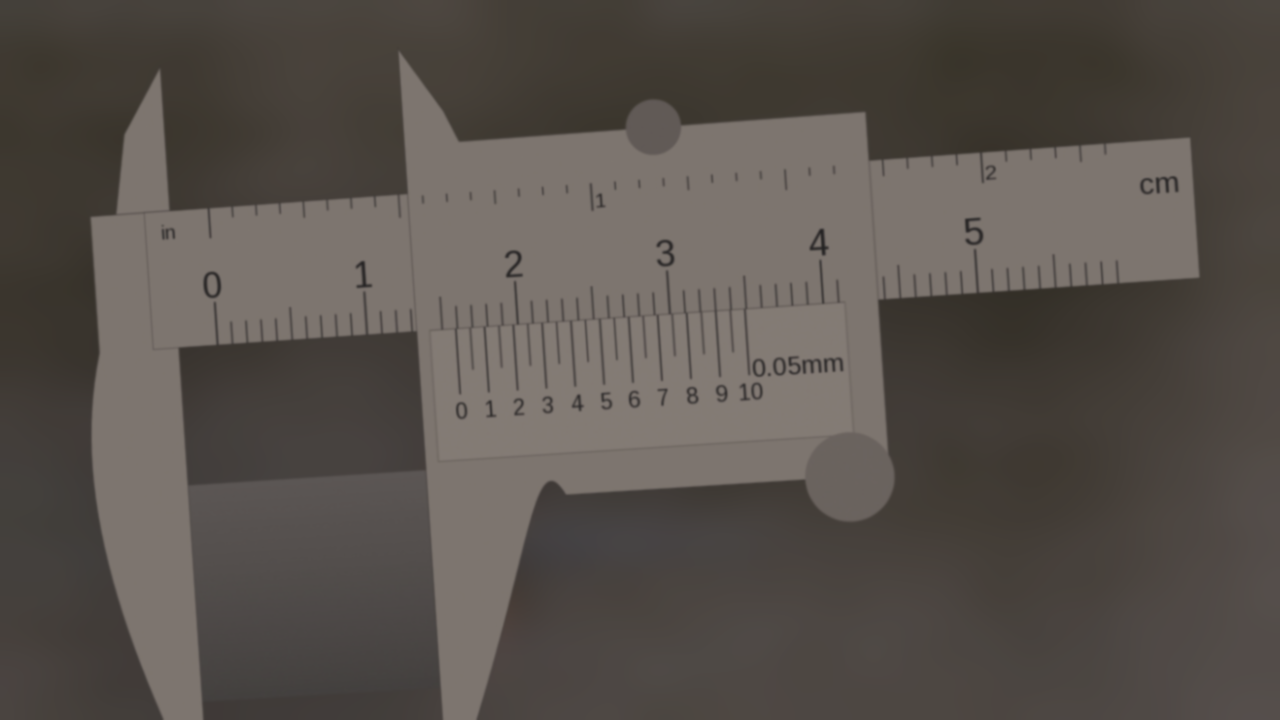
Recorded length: **15.9** mm
